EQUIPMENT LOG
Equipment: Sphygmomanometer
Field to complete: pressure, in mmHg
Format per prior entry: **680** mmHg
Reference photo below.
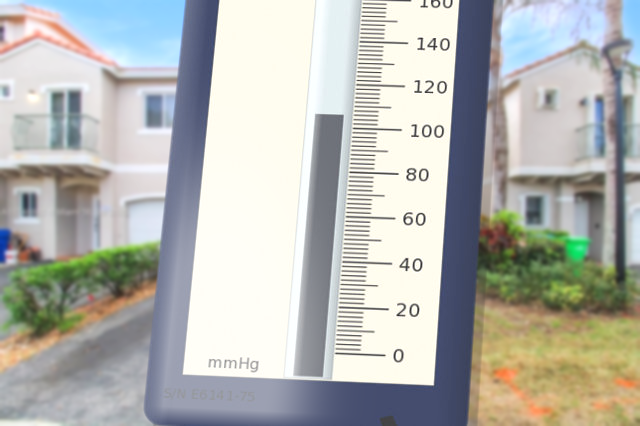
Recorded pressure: **106** mmHg
